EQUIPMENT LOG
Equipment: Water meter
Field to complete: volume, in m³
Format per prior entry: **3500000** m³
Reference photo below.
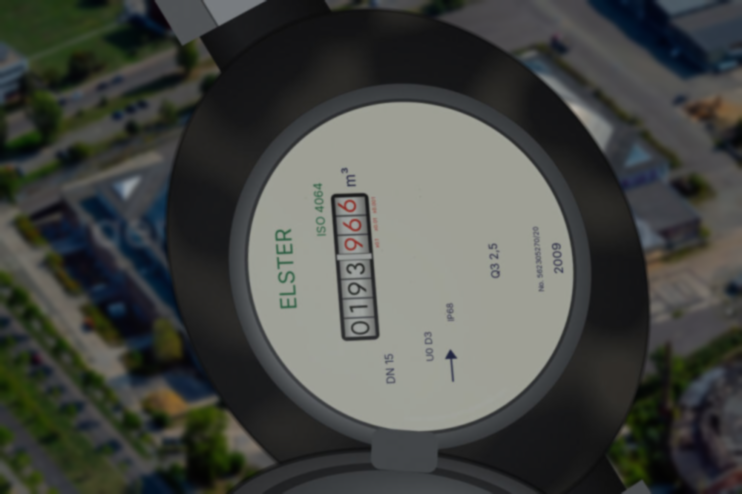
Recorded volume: **193.966** m³
